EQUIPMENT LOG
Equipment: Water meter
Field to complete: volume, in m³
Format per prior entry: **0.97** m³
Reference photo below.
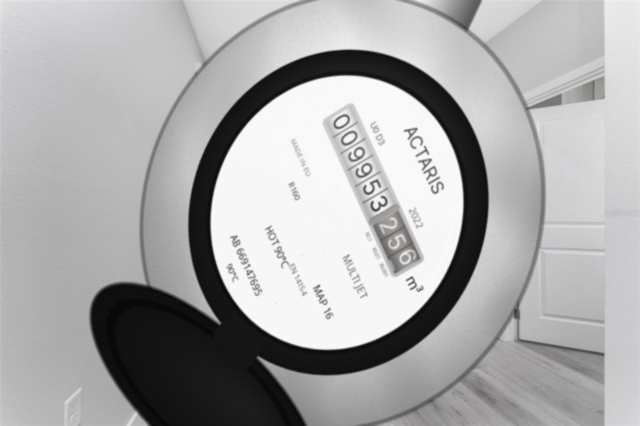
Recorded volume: **9953.256** m³
